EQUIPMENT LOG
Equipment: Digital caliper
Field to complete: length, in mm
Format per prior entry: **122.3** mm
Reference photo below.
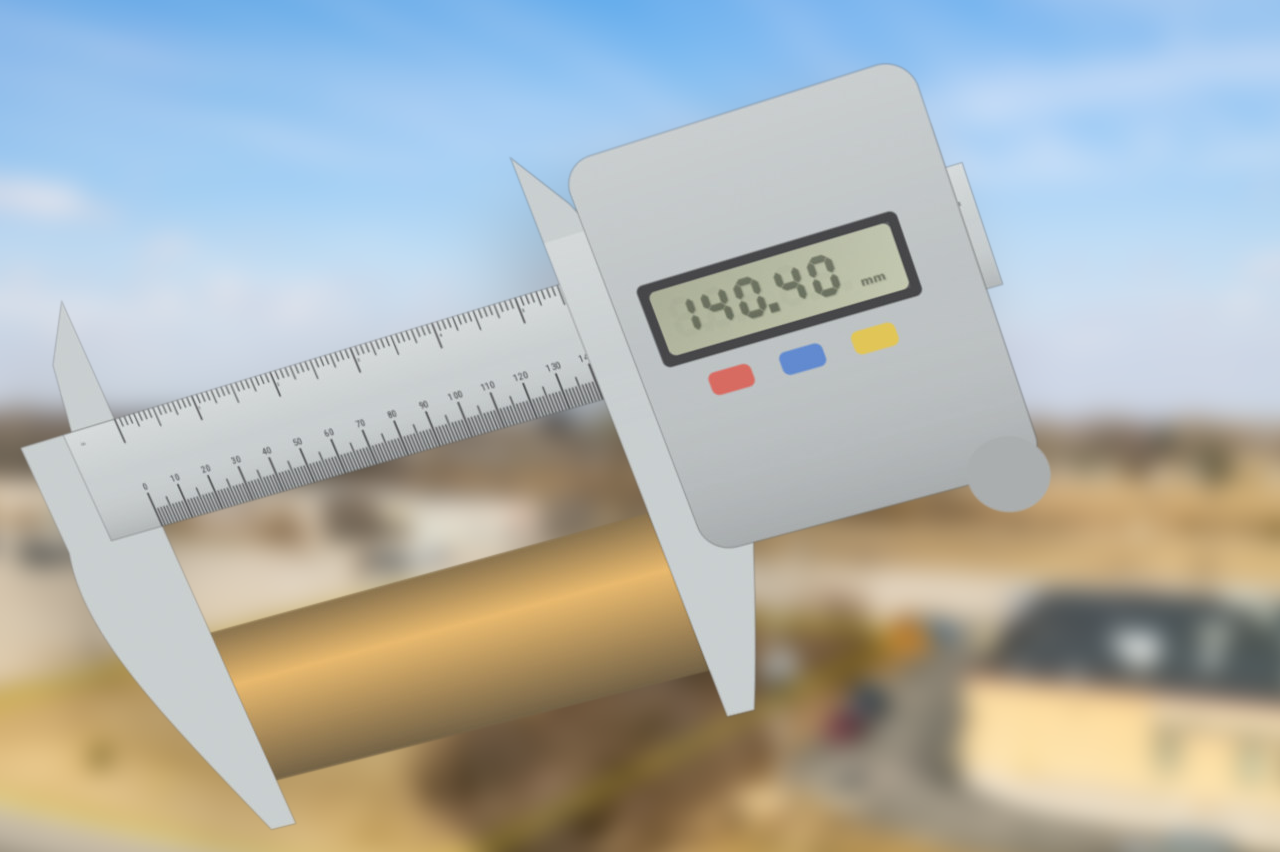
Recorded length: **140.40** mm
